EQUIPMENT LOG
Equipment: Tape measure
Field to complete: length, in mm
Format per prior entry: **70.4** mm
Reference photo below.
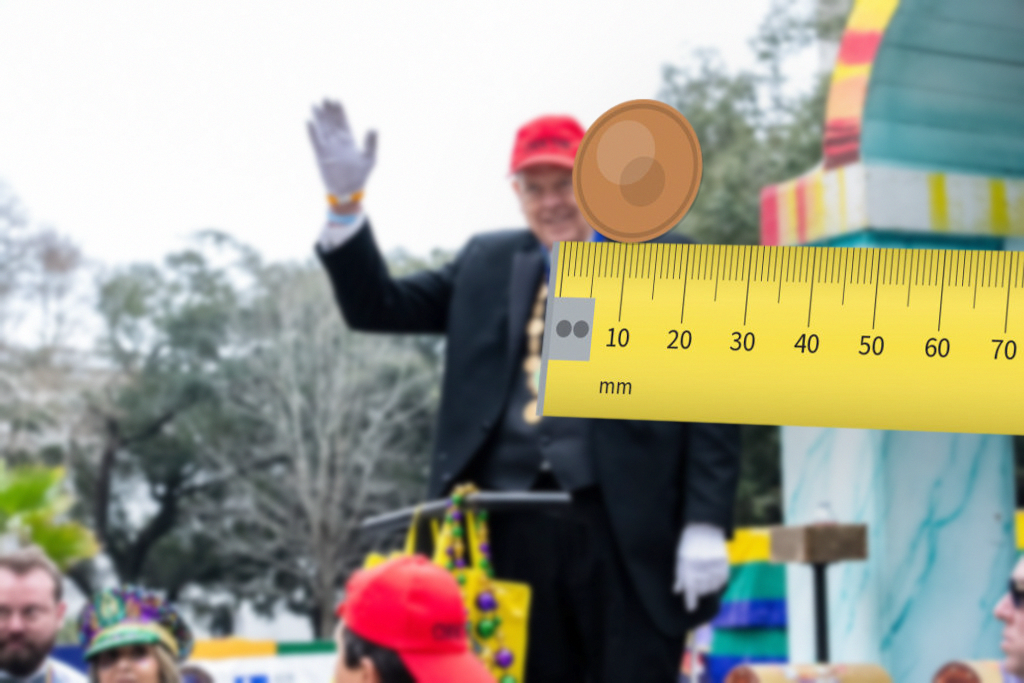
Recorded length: **21** mm
